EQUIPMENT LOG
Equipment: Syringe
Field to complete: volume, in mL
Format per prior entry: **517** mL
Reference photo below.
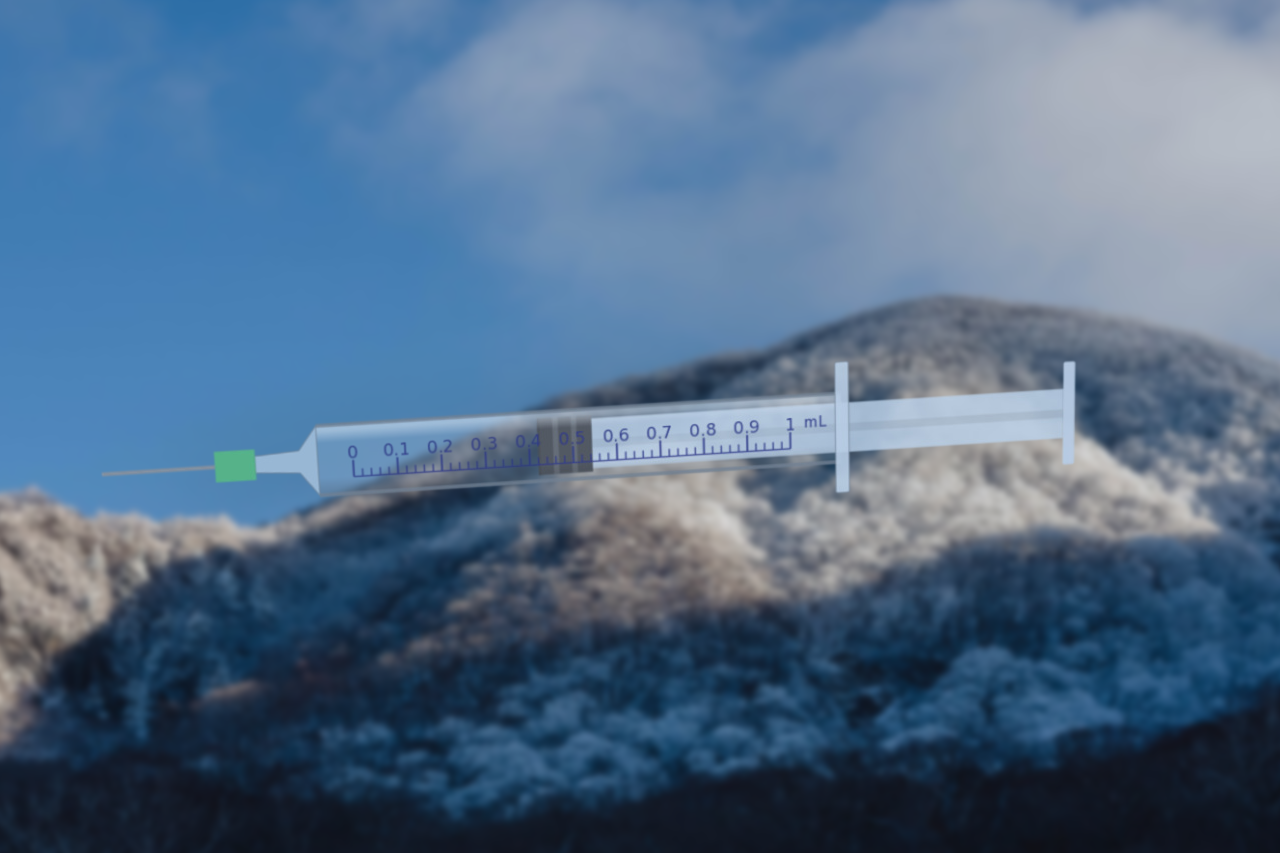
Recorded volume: **0.42** mL
